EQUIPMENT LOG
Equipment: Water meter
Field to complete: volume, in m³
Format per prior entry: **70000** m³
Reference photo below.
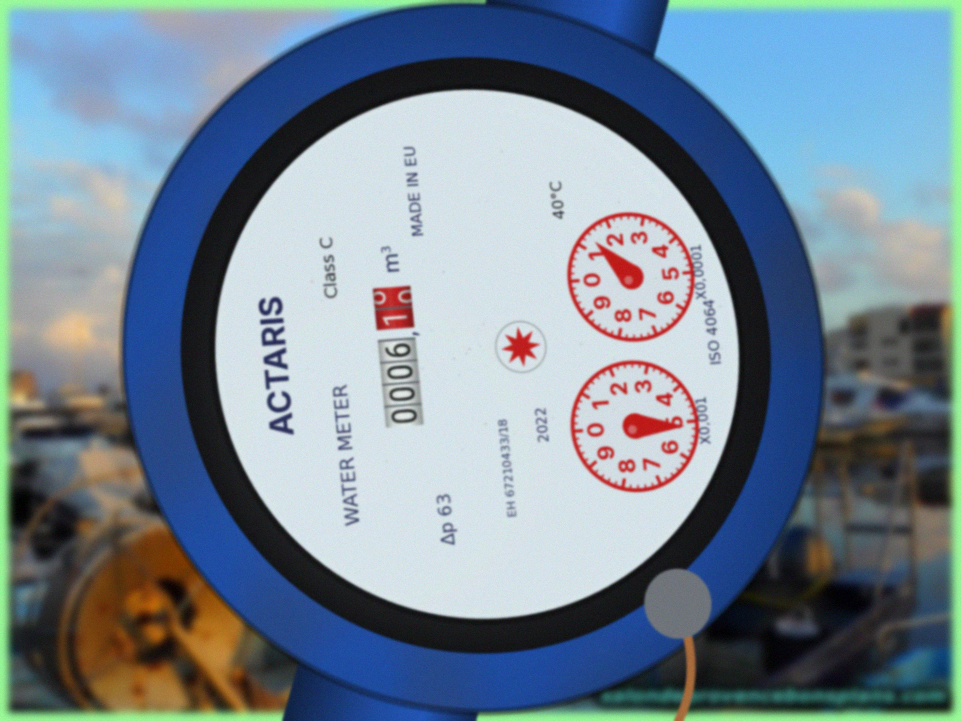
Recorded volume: **6.1851** m³
